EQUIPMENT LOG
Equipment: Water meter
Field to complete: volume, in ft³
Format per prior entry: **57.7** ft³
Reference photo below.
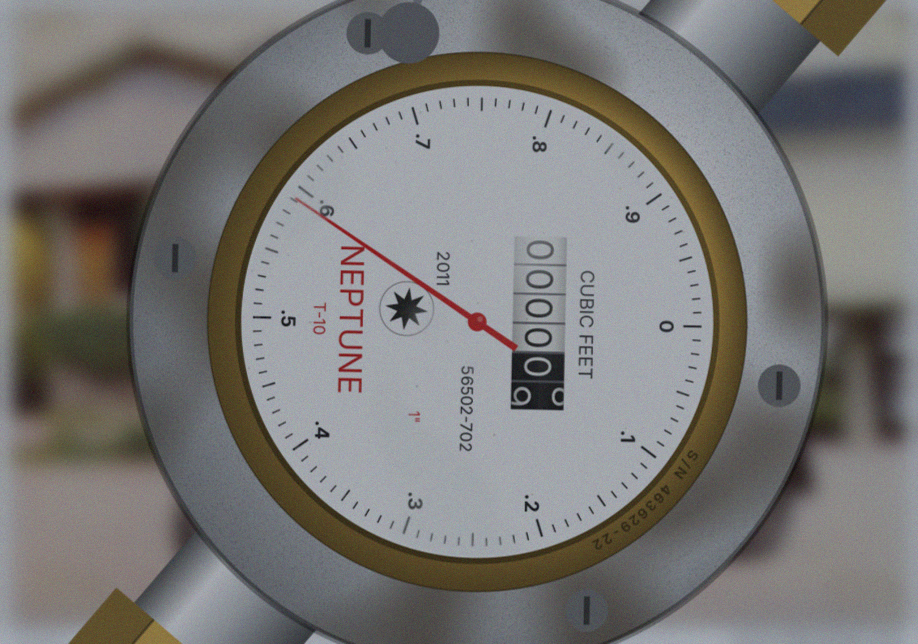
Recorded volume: **8.59** ft³
